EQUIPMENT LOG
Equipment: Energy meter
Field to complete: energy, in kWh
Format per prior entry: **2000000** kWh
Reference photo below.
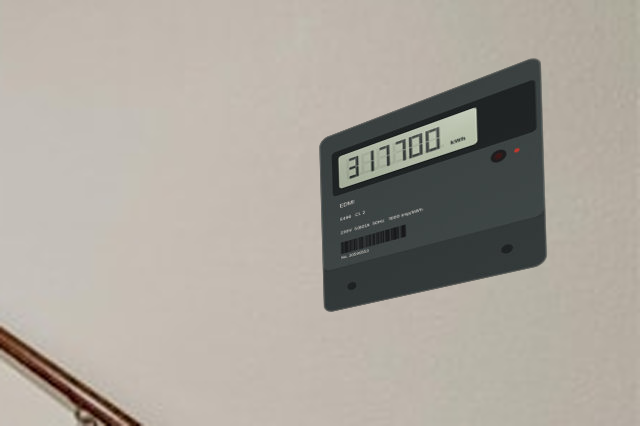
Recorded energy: **317700** kWh
